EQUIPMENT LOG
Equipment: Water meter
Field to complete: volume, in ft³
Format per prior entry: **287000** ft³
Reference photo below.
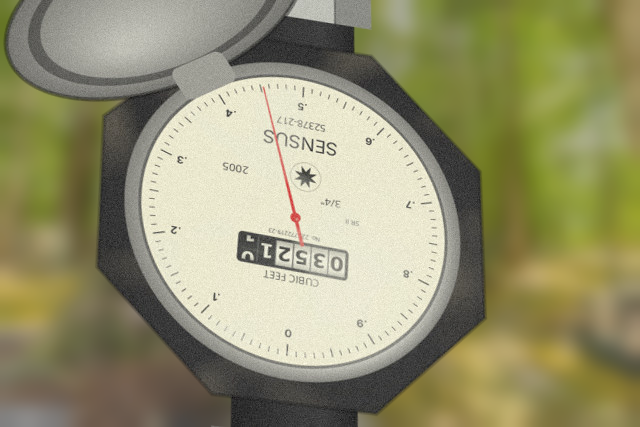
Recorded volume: **35210.45** ft³
